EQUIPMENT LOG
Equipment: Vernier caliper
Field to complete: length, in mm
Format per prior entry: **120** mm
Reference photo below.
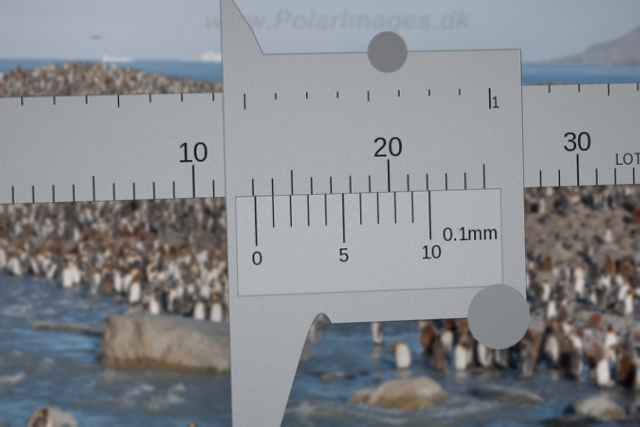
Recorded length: **13.1** mm
